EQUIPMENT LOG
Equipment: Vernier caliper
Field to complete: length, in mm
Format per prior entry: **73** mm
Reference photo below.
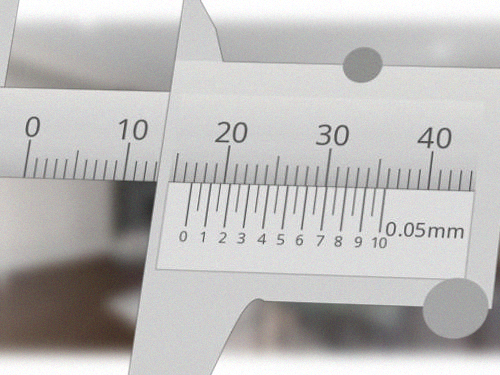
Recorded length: **16.8** mm
